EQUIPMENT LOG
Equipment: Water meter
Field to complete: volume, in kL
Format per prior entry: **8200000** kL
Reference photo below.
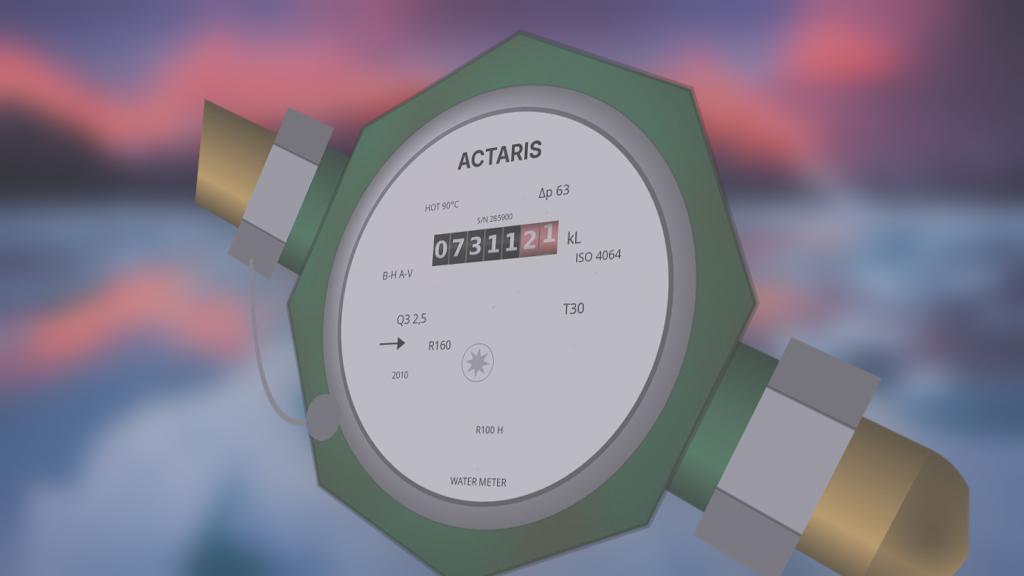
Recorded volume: **7311.21** kL
